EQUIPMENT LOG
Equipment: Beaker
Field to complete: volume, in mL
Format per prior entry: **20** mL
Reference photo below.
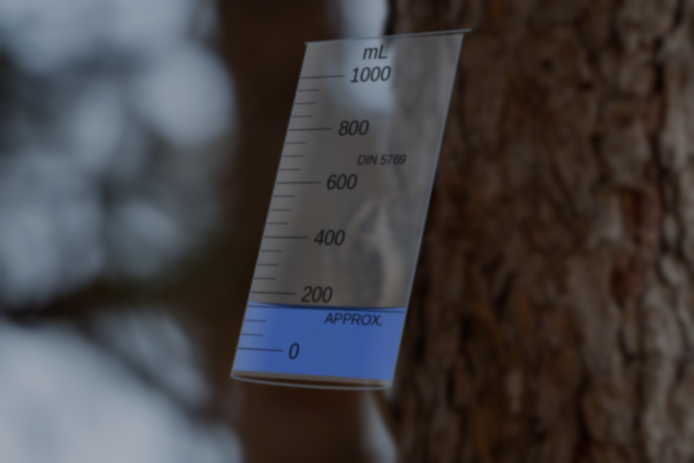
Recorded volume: **150** mL
